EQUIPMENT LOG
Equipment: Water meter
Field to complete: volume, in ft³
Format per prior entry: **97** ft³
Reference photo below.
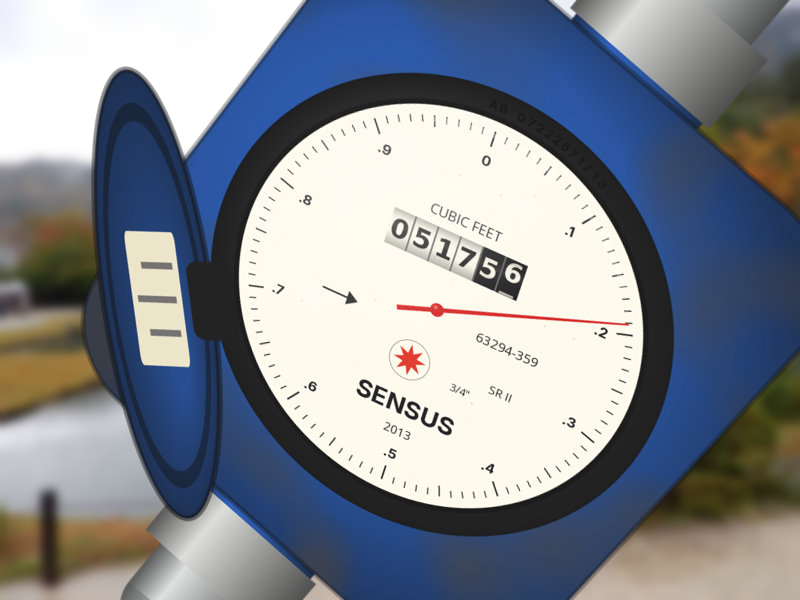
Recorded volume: **51756.19** ft³
